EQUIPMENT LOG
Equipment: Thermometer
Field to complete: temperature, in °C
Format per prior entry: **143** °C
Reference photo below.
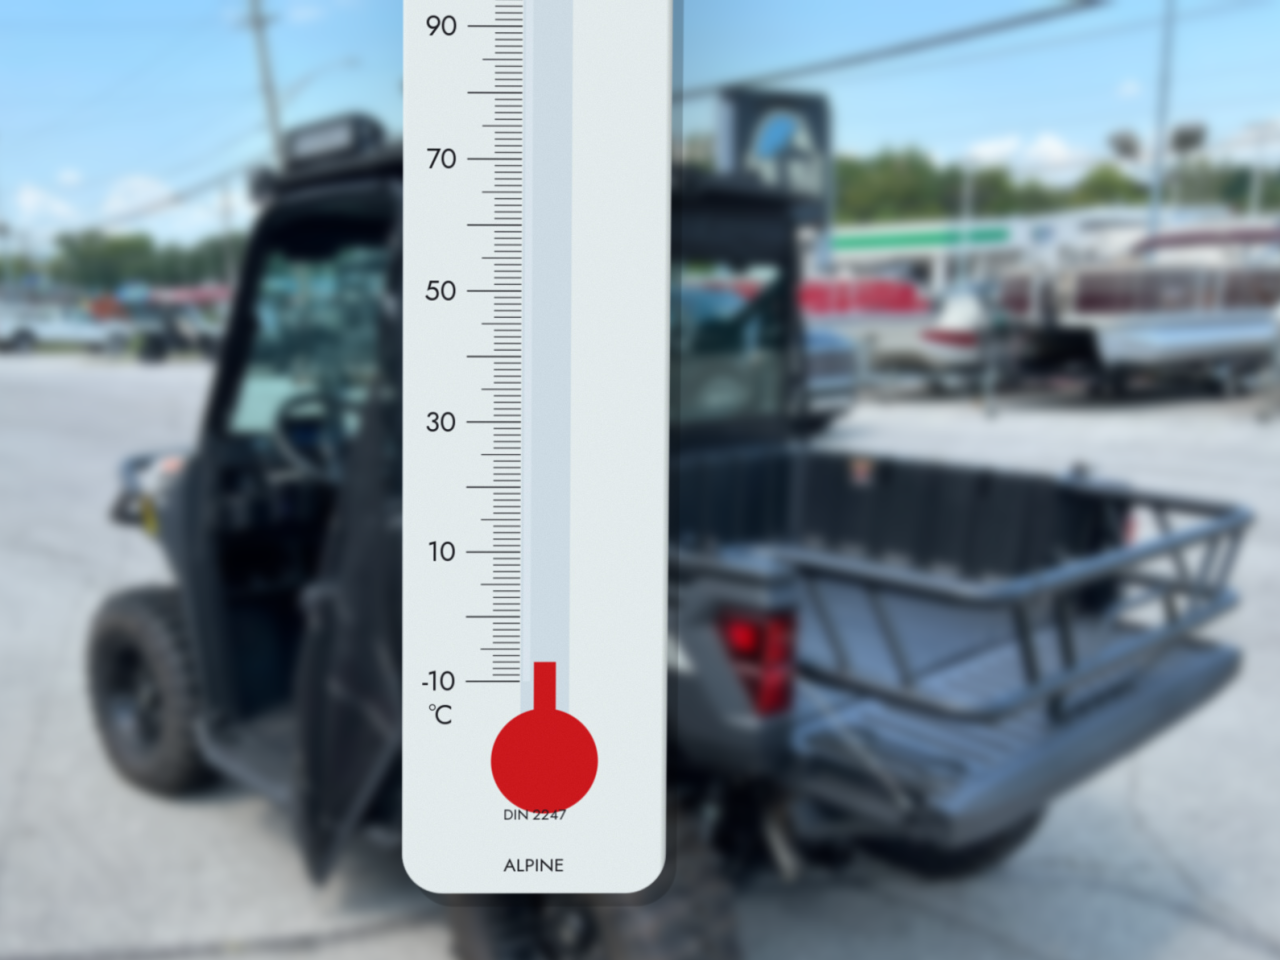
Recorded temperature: **-7** °C
